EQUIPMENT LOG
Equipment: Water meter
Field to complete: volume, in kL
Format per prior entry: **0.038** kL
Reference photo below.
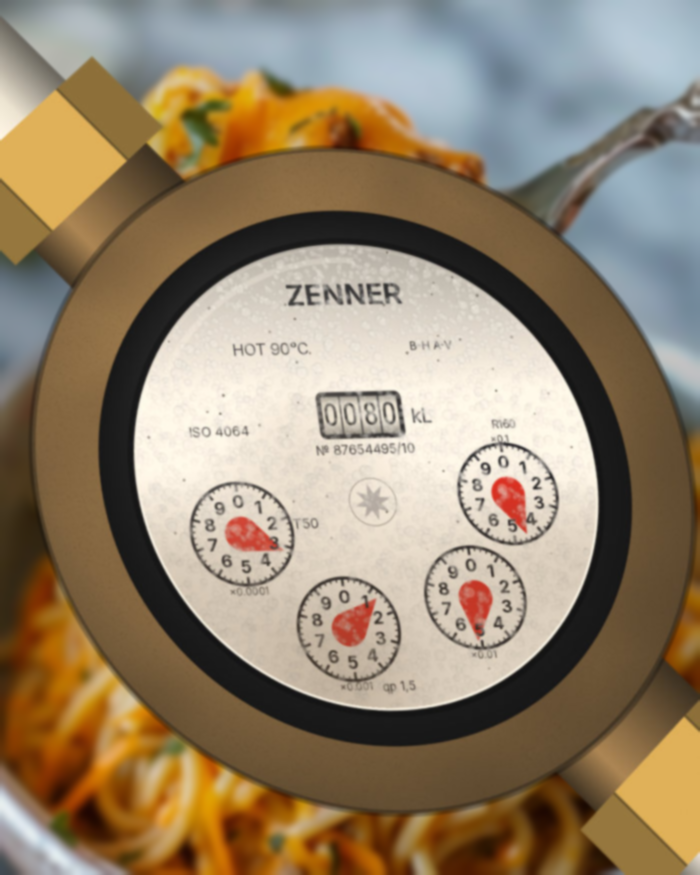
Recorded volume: **80.4513** kL
